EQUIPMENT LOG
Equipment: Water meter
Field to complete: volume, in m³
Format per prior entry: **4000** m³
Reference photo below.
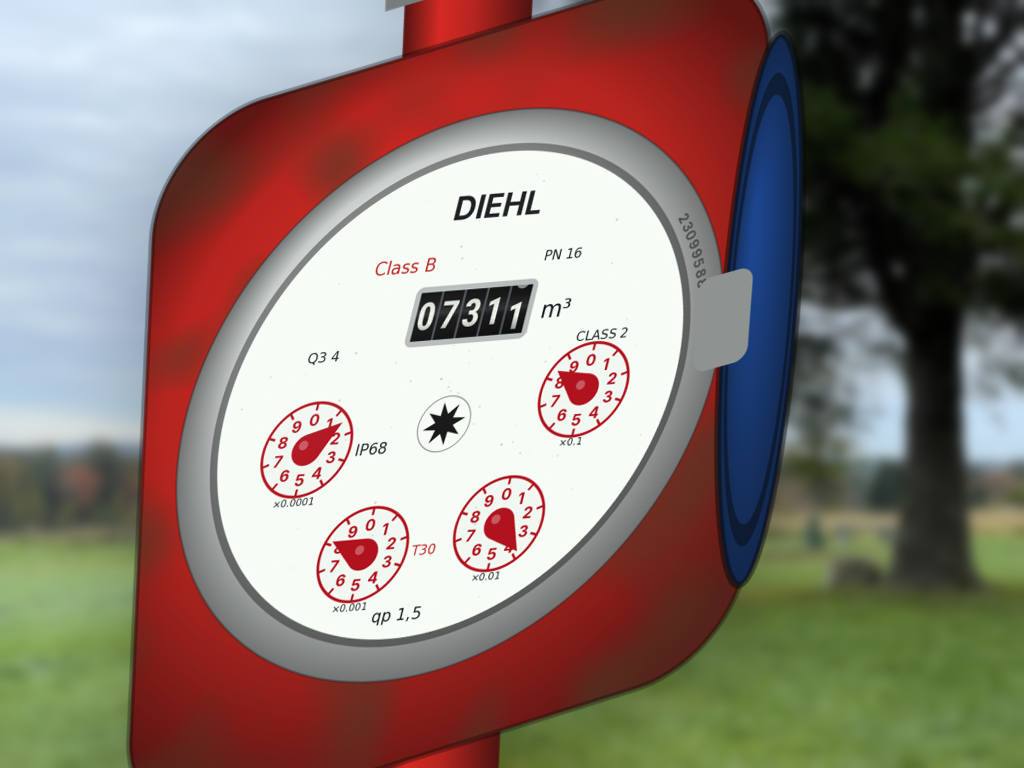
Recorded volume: **7310.8381** m³
